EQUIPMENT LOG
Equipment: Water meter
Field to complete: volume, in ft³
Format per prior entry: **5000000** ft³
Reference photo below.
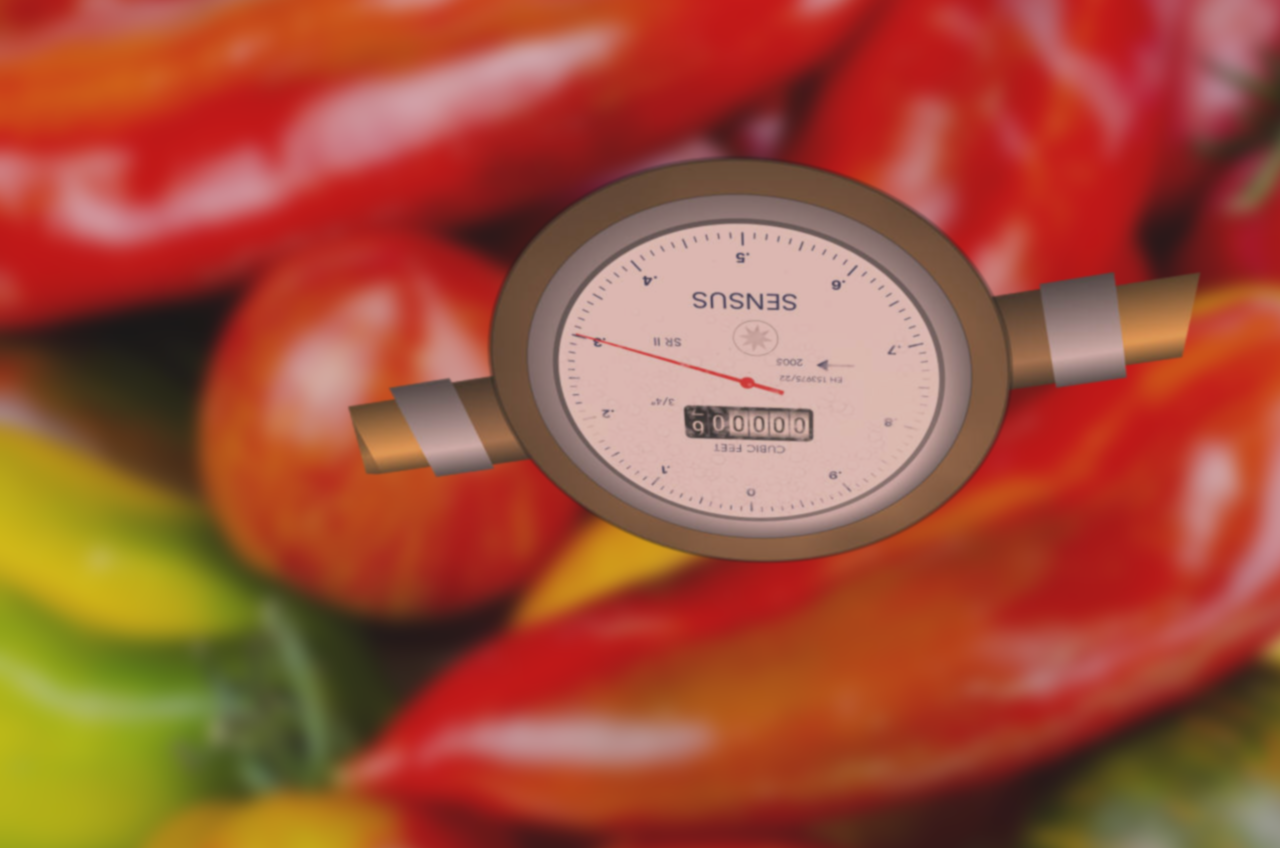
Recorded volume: **6.30** ft³
